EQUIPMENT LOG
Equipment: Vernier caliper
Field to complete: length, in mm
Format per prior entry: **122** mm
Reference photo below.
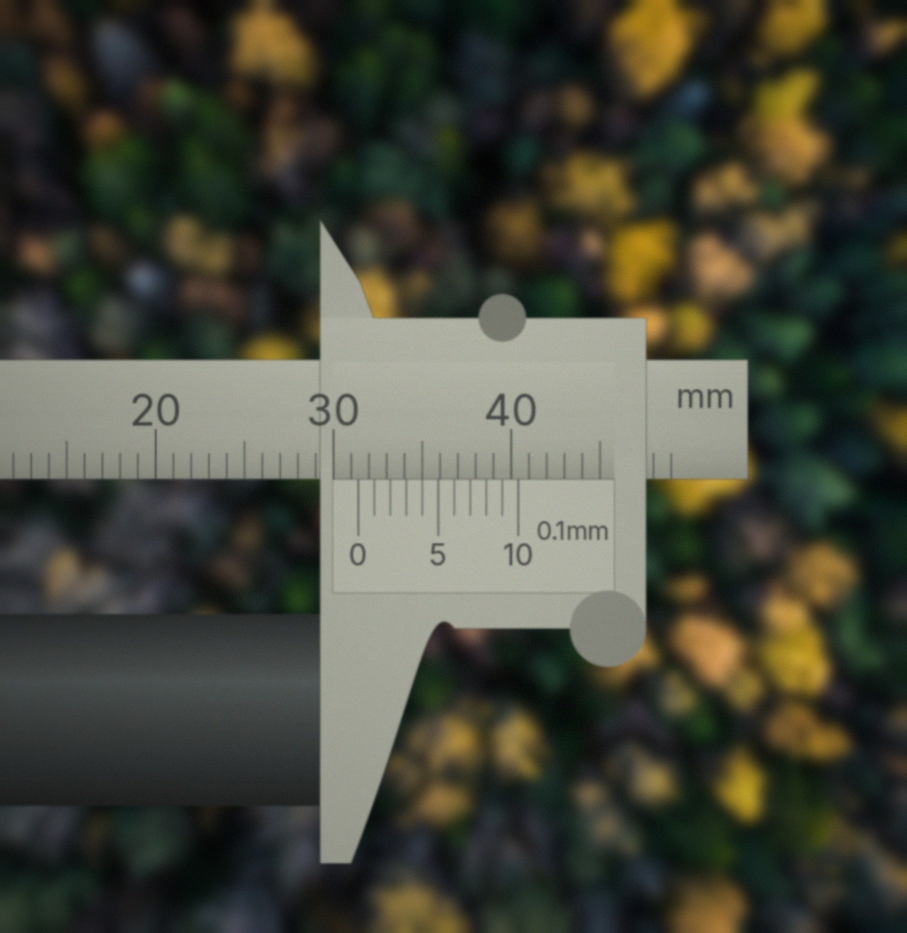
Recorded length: **31.4** mm
